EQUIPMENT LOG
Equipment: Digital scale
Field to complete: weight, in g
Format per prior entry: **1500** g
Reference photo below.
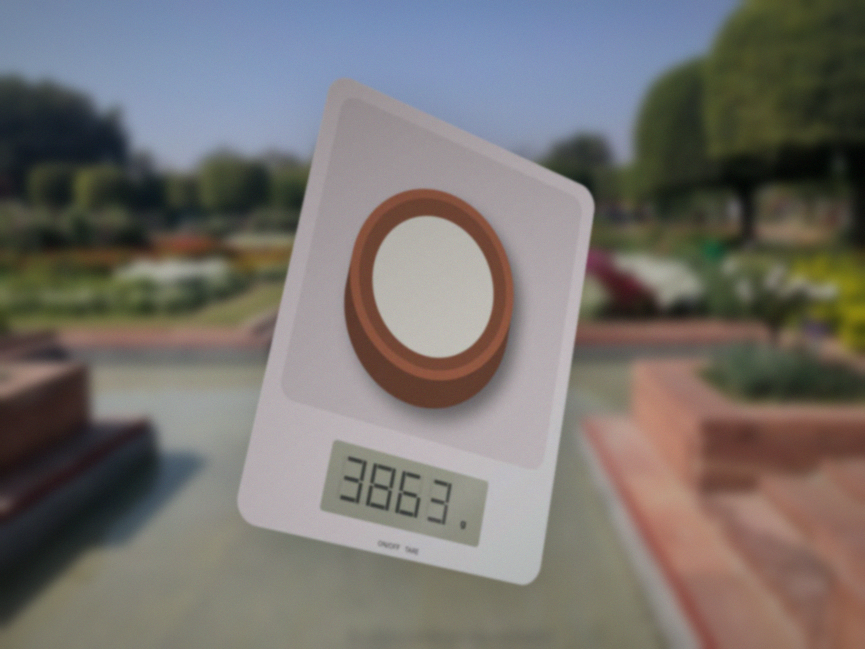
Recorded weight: **3863** g
